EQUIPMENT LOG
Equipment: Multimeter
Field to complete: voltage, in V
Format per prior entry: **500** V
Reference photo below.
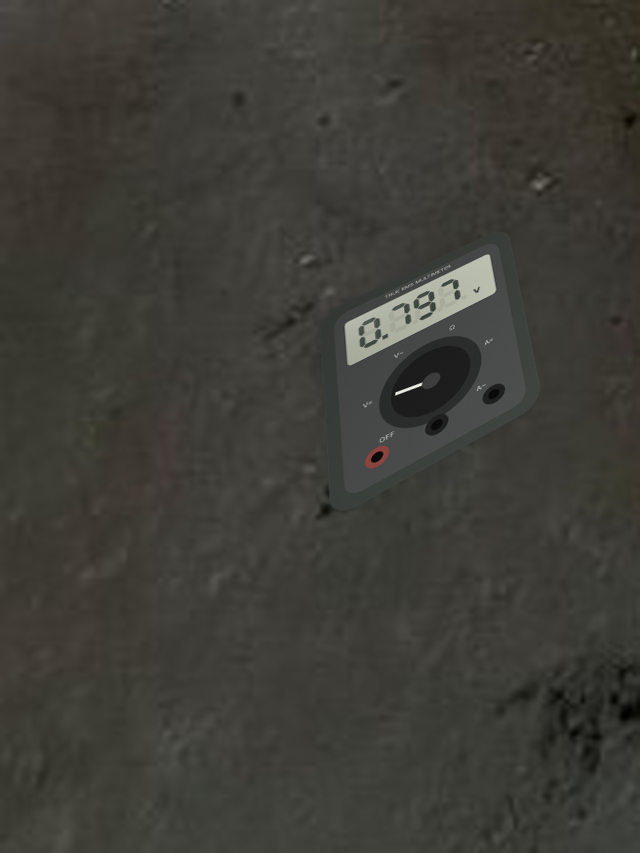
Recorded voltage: **0.797** V
